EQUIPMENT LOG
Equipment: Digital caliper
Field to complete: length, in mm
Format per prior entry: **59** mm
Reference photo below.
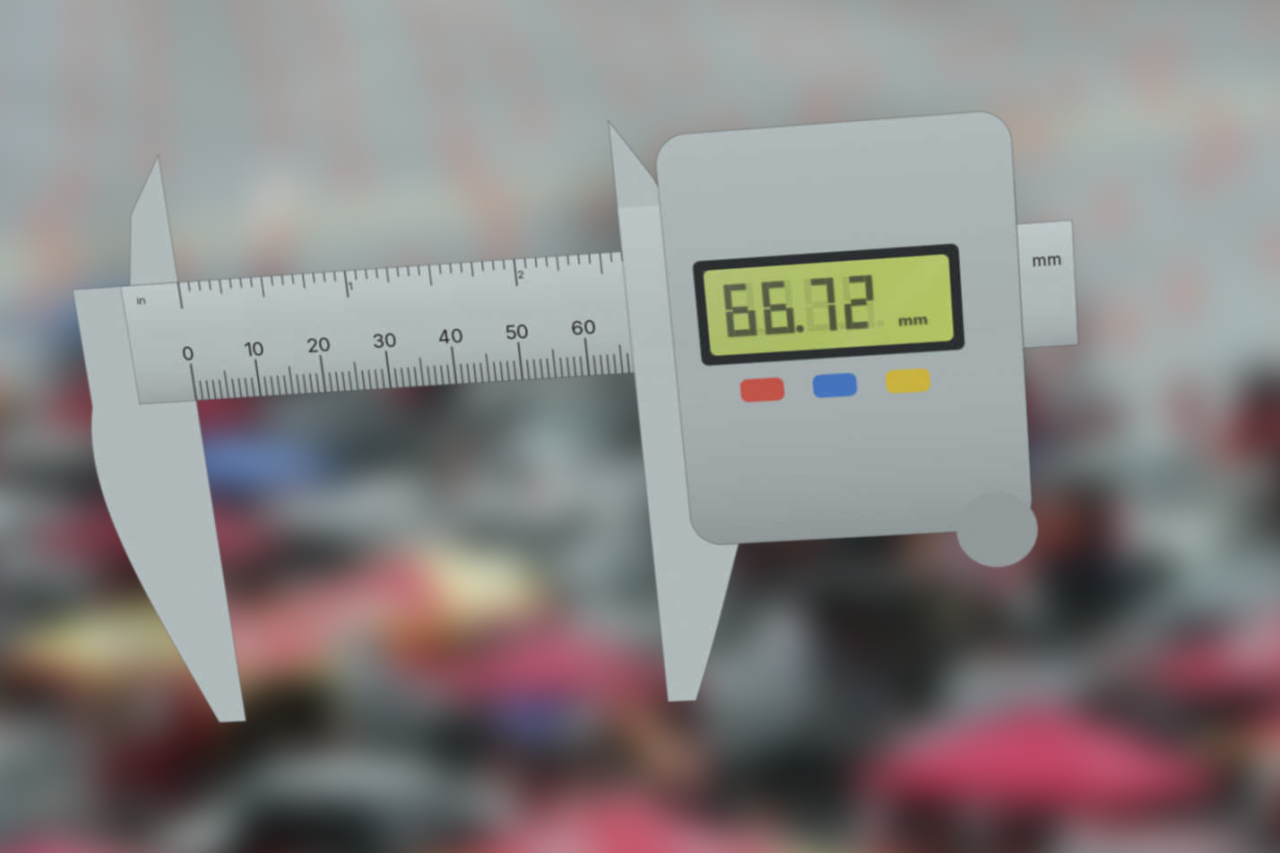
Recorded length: **66.72** mm
